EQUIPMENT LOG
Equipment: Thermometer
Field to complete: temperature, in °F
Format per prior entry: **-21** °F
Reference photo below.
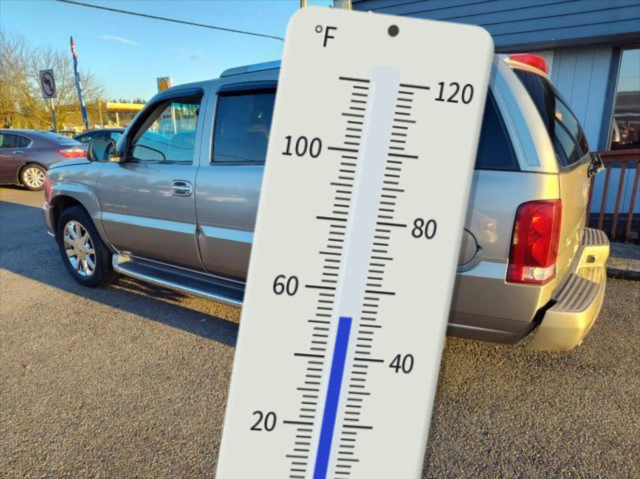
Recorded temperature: **52** °F
